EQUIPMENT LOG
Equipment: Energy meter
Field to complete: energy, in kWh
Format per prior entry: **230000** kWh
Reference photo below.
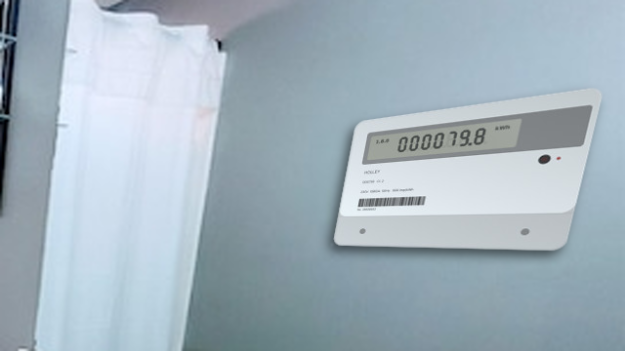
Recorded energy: **79.8** kWh
